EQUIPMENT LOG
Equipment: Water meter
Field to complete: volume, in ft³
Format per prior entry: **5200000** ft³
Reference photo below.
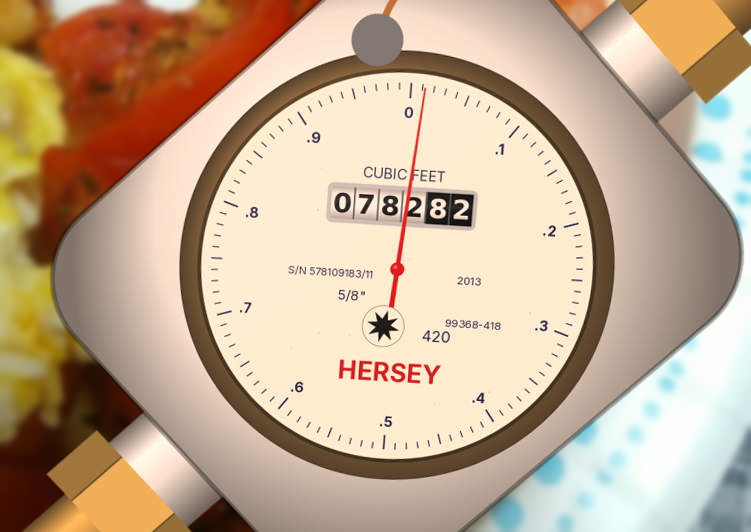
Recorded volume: **78282.01** ft³
